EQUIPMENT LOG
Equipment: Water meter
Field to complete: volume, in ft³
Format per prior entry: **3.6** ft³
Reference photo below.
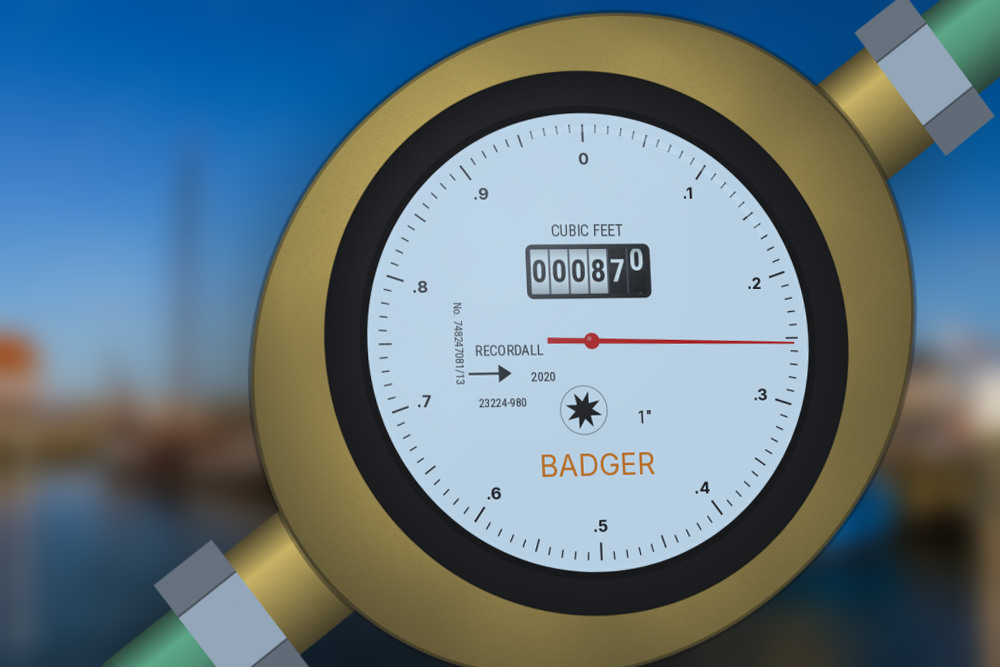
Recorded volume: **870.25** ft³
